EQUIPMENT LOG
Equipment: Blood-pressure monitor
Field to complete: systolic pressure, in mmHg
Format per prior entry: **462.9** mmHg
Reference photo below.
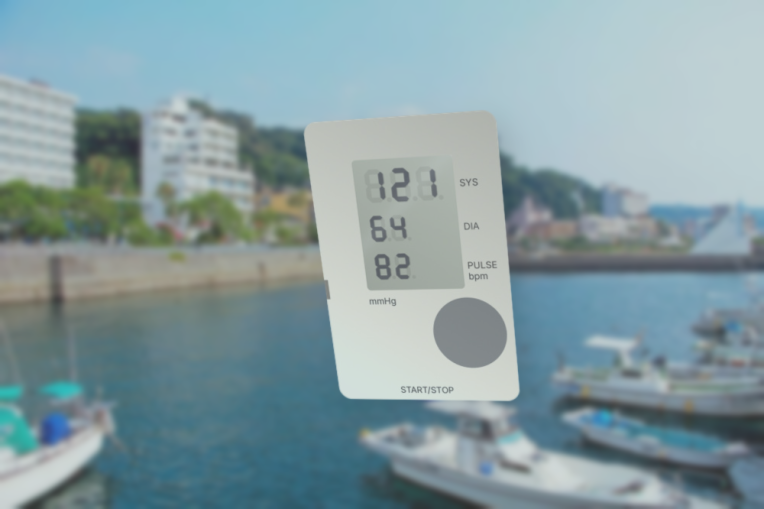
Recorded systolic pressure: **121** mmHg
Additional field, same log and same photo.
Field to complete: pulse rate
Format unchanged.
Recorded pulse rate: **82** bpm
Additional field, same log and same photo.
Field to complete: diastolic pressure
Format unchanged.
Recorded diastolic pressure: **64** mmHg
